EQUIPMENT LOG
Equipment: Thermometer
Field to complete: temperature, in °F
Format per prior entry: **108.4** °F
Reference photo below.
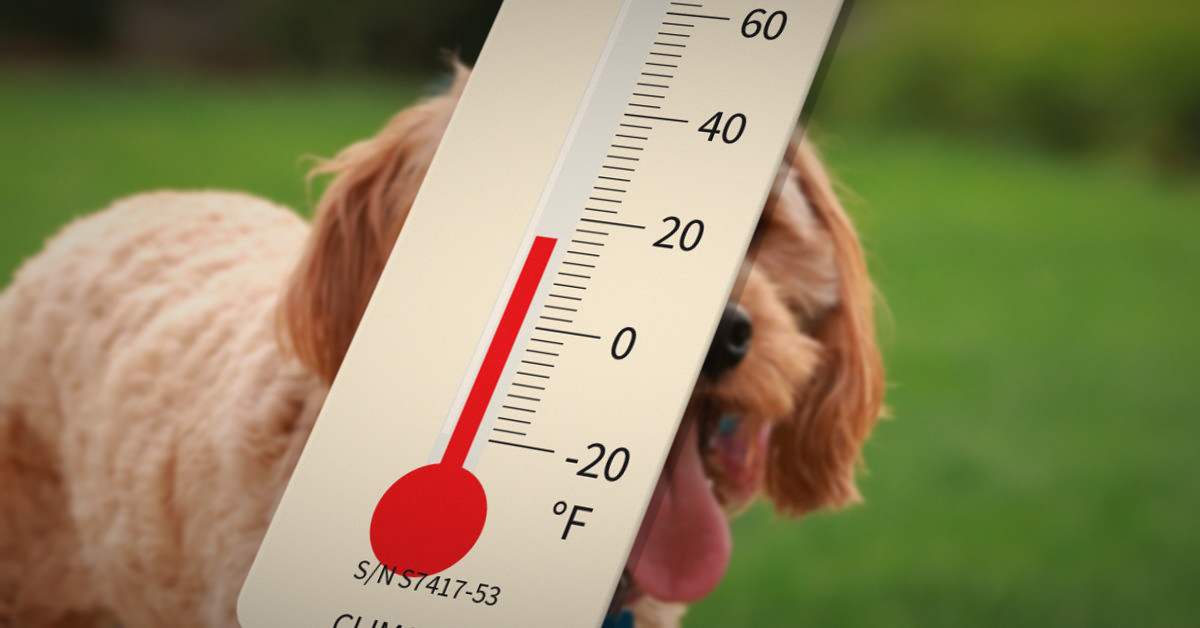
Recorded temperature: **16** °F
